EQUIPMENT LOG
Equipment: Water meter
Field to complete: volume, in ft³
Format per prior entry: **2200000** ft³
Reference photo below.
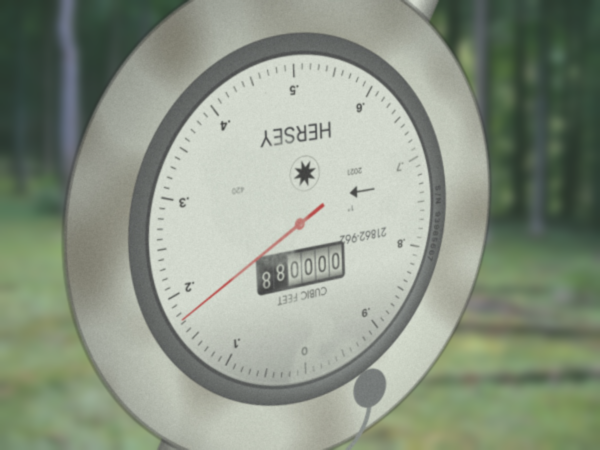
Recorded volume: **88.17** ft³
